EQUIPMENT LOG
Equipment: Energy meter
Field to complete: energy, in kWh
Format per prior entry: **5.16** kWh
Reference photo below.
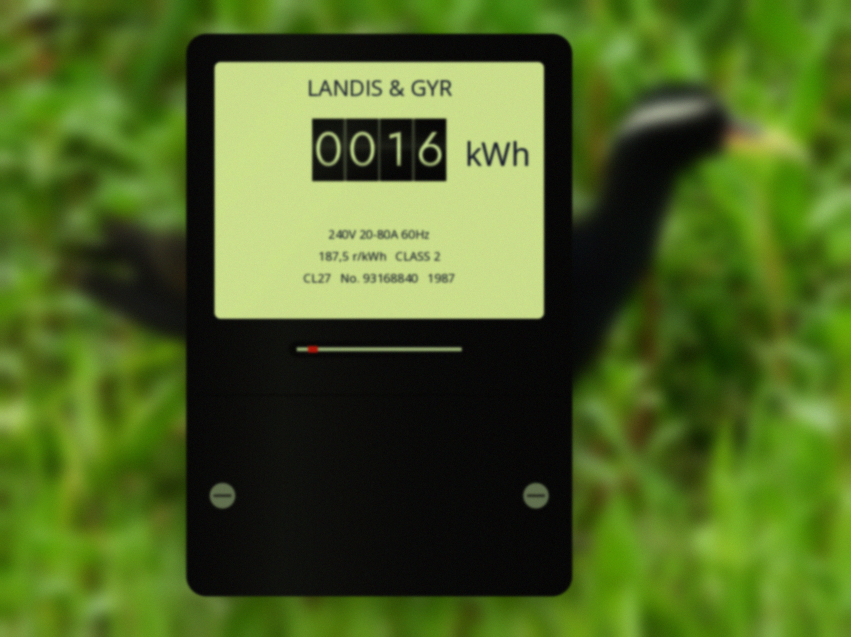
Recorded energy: **16** kWh
